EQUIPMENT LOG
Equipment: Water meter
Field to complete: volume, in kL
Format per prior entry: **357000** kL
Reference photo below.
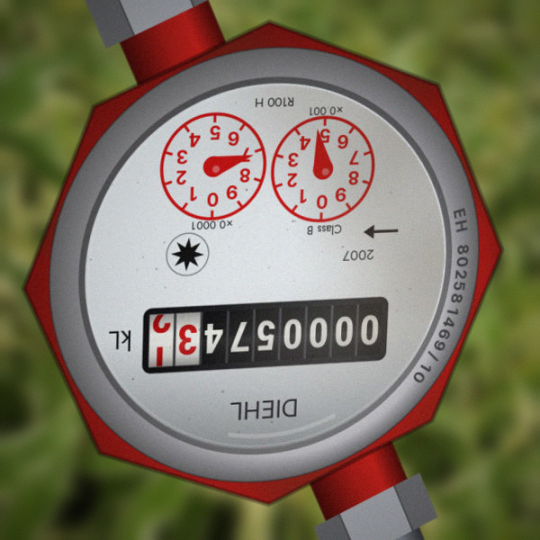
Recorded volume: **574.3147** kL
